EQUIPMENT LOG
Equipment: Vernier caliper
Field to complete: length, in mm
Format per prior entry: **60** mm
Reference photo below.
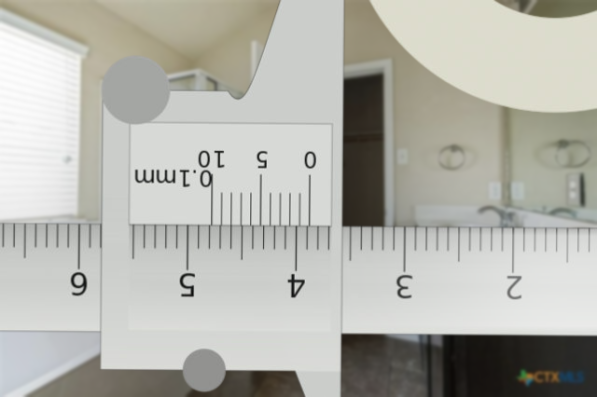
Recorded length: **38.8** mm
